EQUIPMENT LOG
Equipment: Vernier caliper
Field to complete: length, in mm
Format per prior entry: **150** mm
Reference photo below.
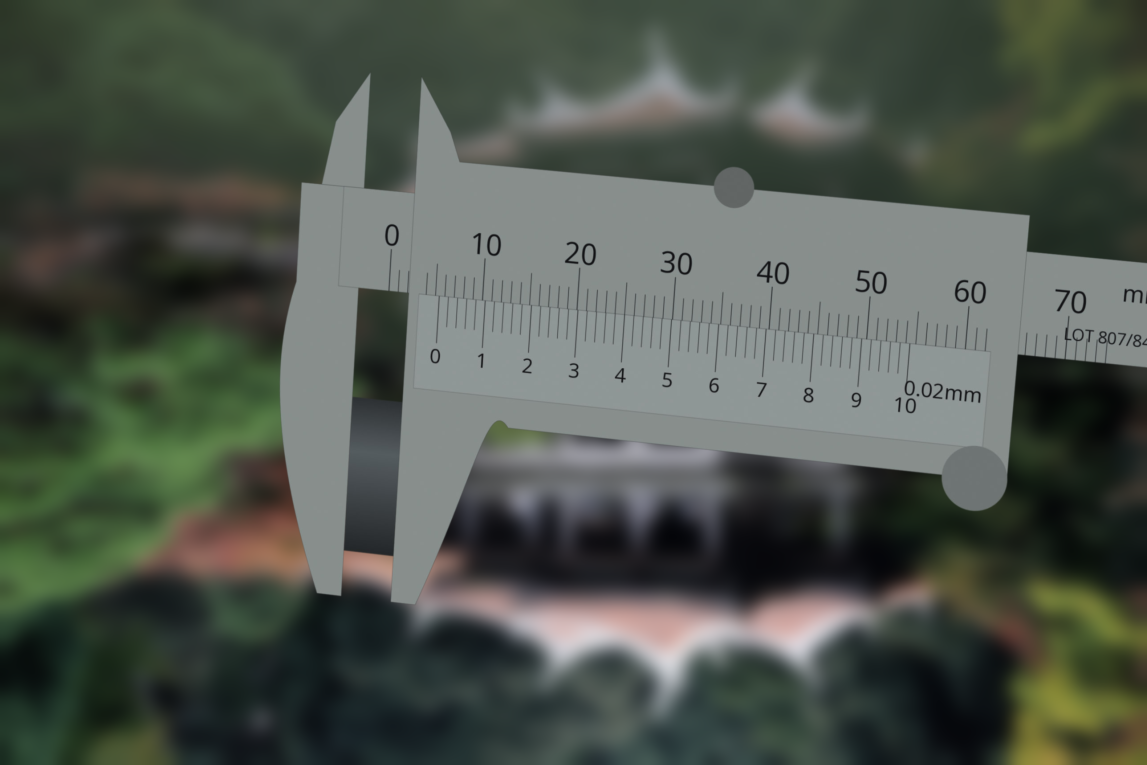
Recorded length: **5.4** mm
